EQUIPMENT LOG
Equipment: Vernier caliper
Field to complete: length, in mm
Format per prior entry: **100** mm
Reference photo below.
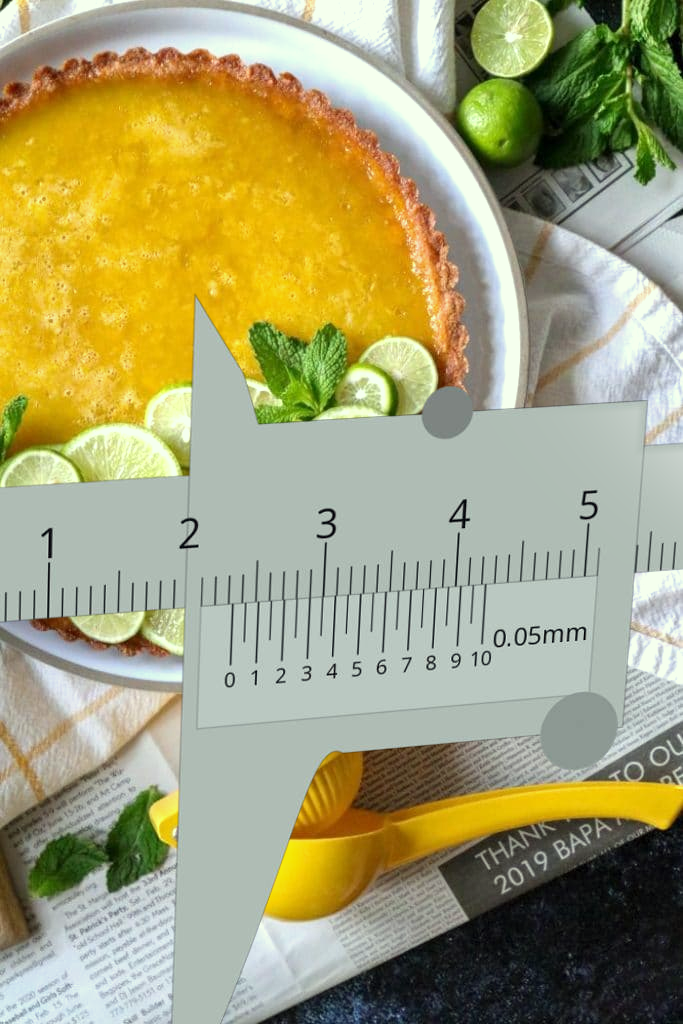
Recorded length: **23.3** mm
